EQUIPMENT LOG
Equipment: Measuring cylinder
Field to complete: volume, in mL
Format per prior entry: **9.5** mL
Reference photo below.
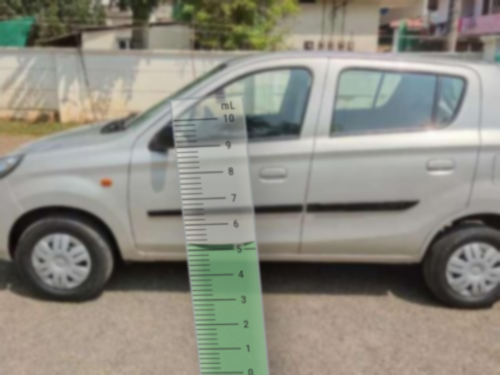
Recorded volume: **5** mL
